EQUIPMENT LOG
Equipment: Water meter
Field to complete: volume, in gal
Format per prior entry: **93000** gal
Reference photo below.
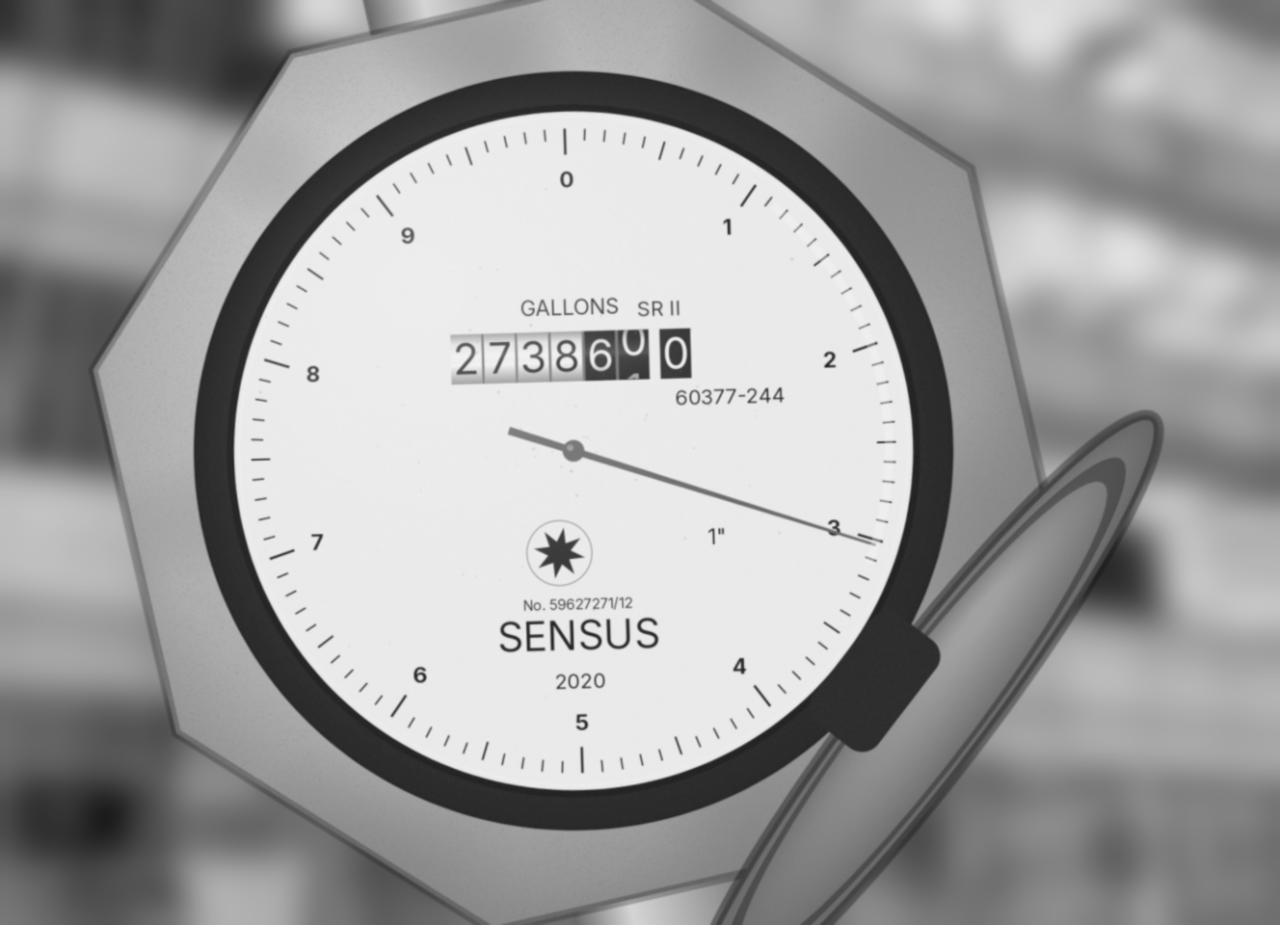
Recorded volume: **2738603.0** gal
